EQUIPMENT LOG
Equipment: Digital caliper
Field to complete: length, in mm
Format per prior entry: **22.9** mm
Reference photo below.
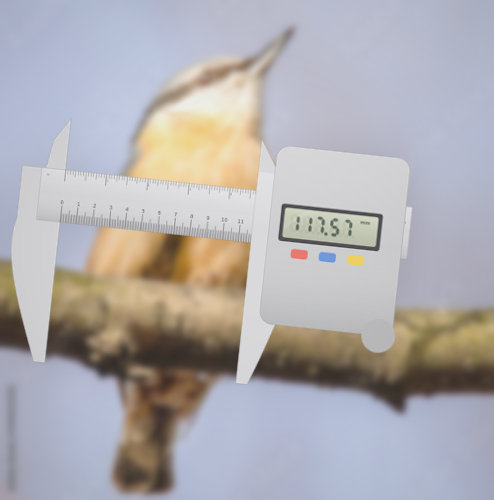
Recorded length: **117.57** mm
